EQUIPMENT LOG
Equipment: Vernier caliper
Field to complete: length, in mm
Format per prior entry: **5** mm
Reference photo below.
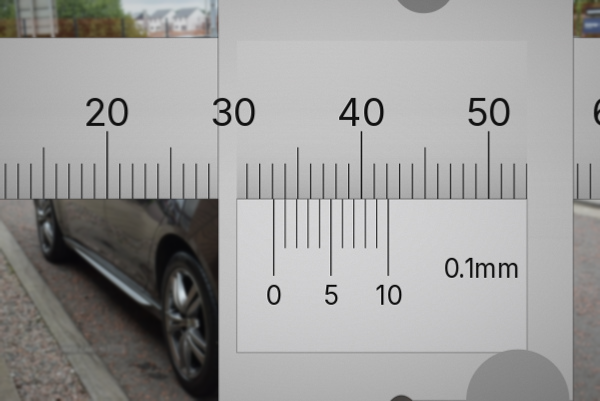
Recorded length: **33.1** mm
